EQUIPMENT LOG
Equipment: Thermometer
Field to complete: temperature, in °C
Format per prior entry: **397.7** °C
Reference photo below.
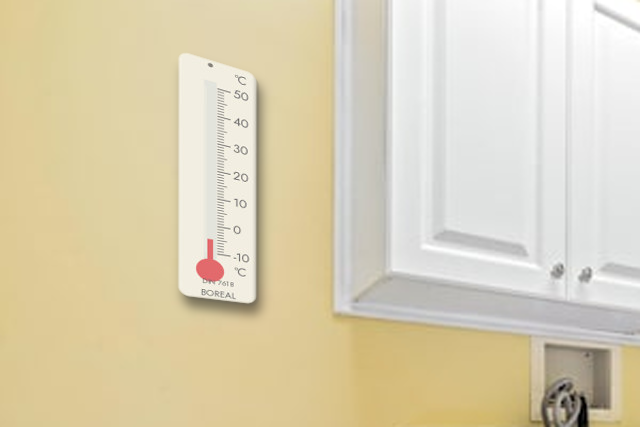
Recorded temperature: **-5** °C
